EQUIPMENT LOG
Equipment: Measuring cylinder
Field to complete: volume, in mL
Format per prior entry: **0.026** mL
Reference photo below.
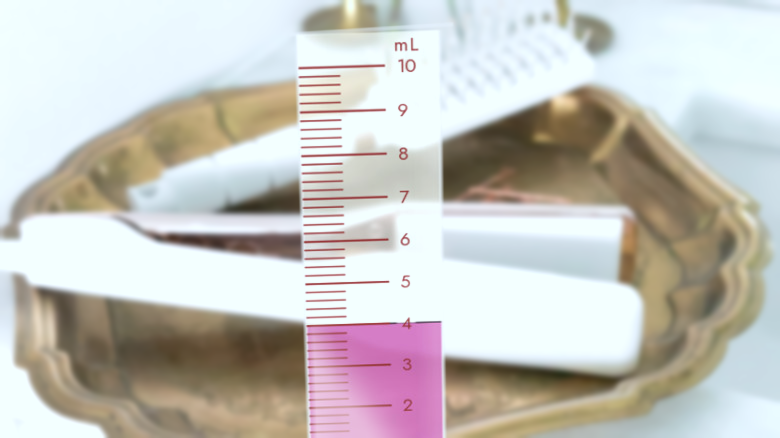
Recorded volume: **4** mL
